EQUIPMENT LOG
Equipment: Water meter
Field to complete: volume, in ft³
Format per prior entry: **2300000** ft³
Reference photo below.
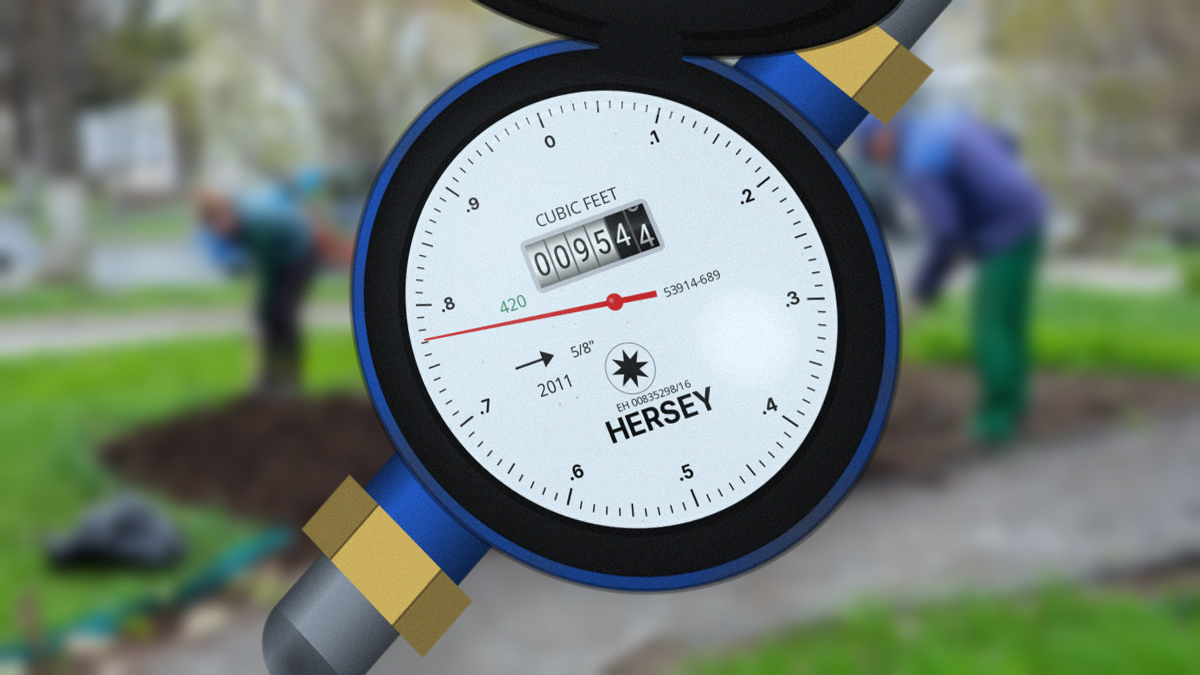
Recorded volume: **9543.77** ft³
